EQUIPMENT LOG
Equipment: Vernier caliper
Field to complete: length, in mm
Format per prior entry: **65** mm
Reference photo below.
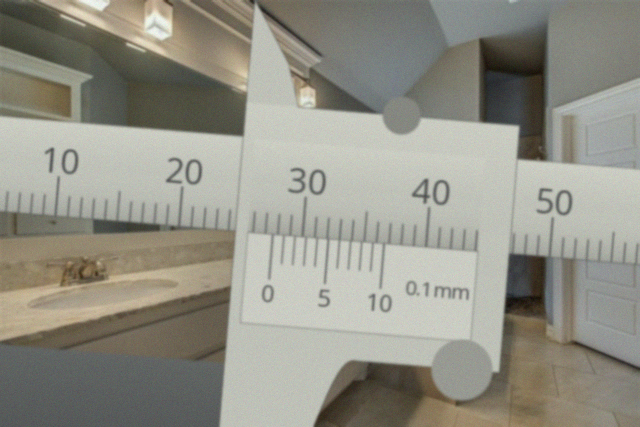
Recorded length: **27.6** mm
